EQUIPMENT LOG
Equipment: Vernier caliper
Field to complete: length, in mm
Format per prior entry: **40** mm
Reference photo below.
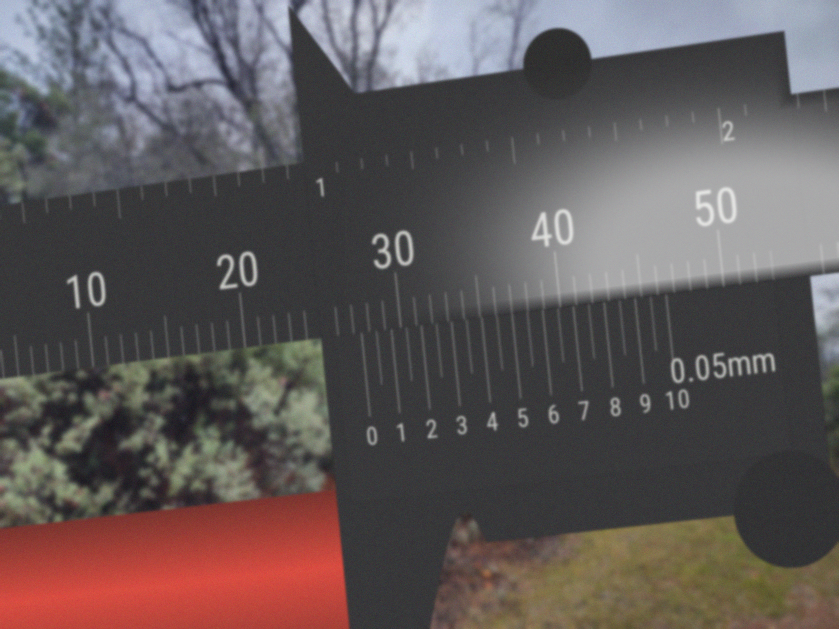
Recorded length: **27.5** mm
